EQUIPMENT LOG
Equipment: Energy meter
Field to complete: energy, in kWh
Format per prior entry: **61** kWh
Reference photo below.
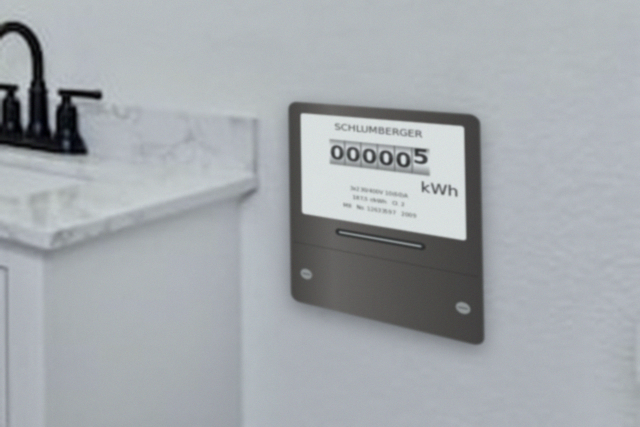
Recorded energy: **5** kWh
